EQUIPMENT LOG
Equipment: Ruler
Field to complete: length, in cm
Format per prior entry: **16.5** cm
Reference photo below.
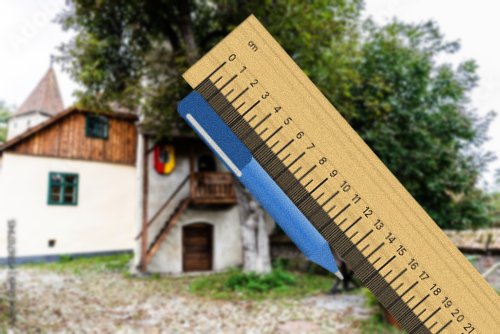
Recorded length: **14** cm
